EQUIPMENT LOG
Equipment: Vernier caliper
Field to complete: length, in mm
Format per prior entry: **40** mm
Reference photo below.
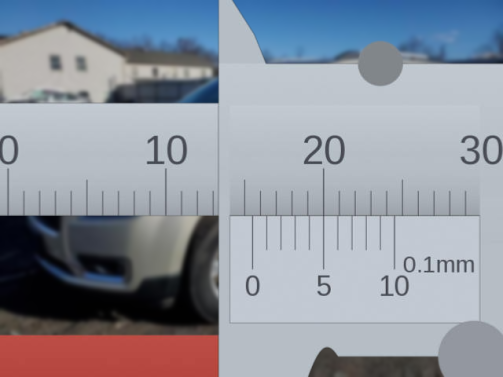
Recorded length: **15.5** mm
